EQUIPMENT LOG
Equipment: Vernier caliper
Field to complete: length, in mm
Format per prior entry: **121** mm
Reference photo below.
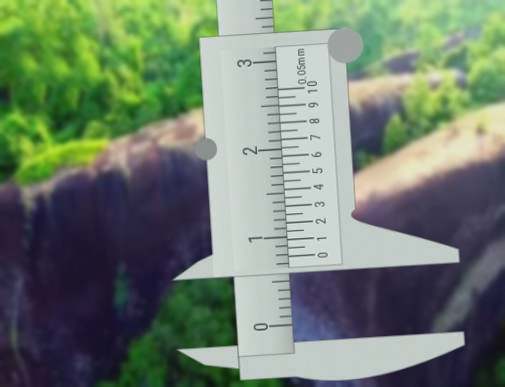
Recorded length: **7.8** mm
